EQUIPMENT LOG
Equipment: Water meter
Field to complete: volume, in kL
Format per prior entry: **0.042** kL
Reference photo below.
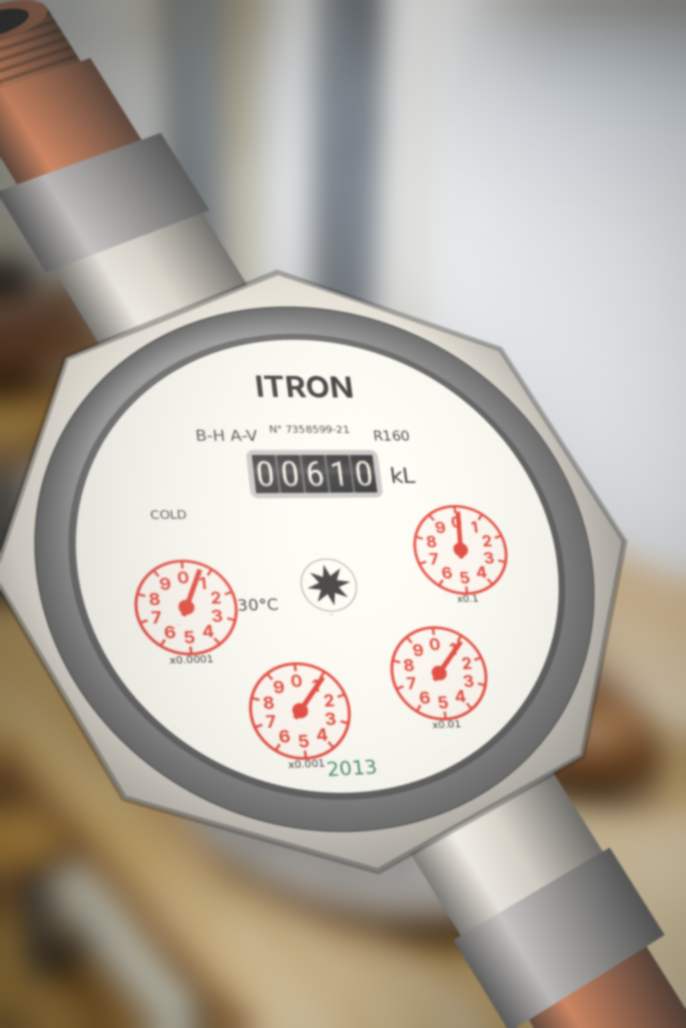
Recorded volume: **610.0110** kL
